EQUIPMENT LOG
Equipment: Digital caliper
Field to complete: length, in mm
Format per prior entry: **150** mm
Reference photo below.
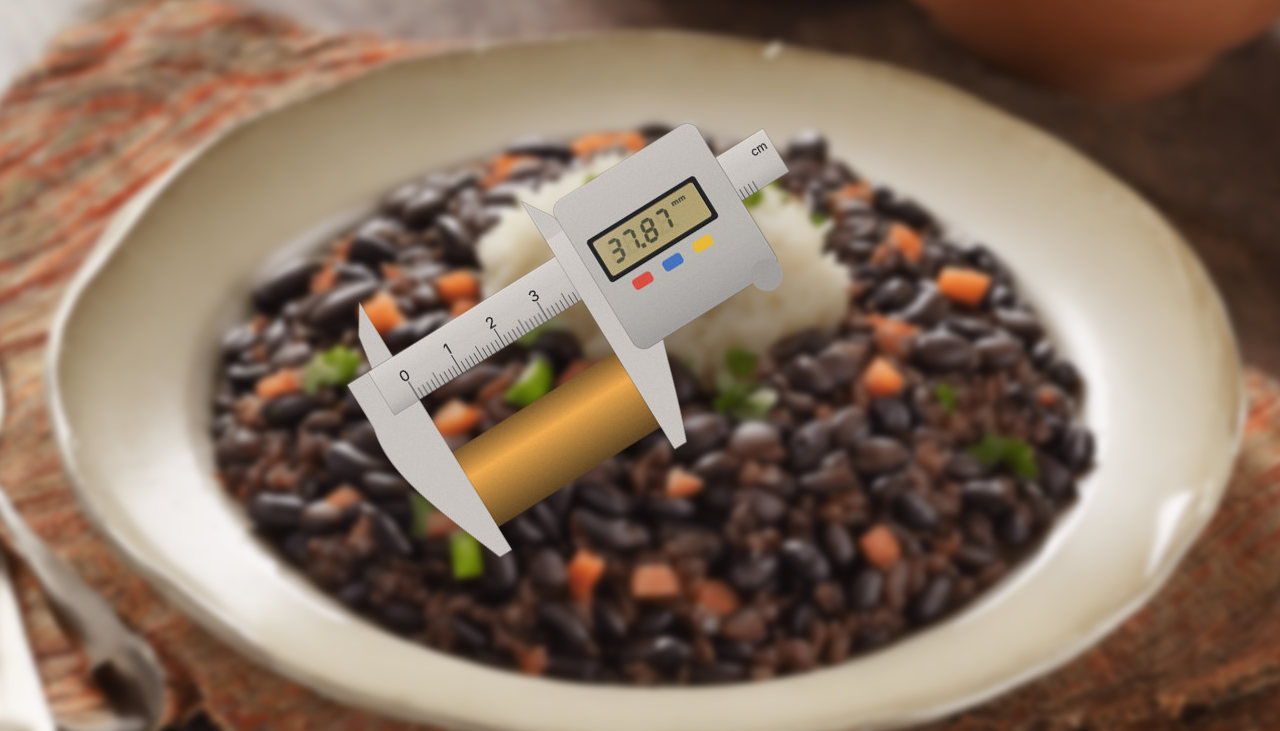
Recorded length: **37.87** mm
